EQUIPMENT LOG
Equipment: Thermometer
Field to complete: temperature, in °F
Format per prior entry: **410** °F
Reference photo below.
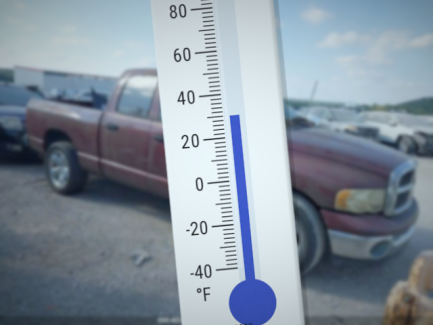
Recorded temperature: **30** °F
